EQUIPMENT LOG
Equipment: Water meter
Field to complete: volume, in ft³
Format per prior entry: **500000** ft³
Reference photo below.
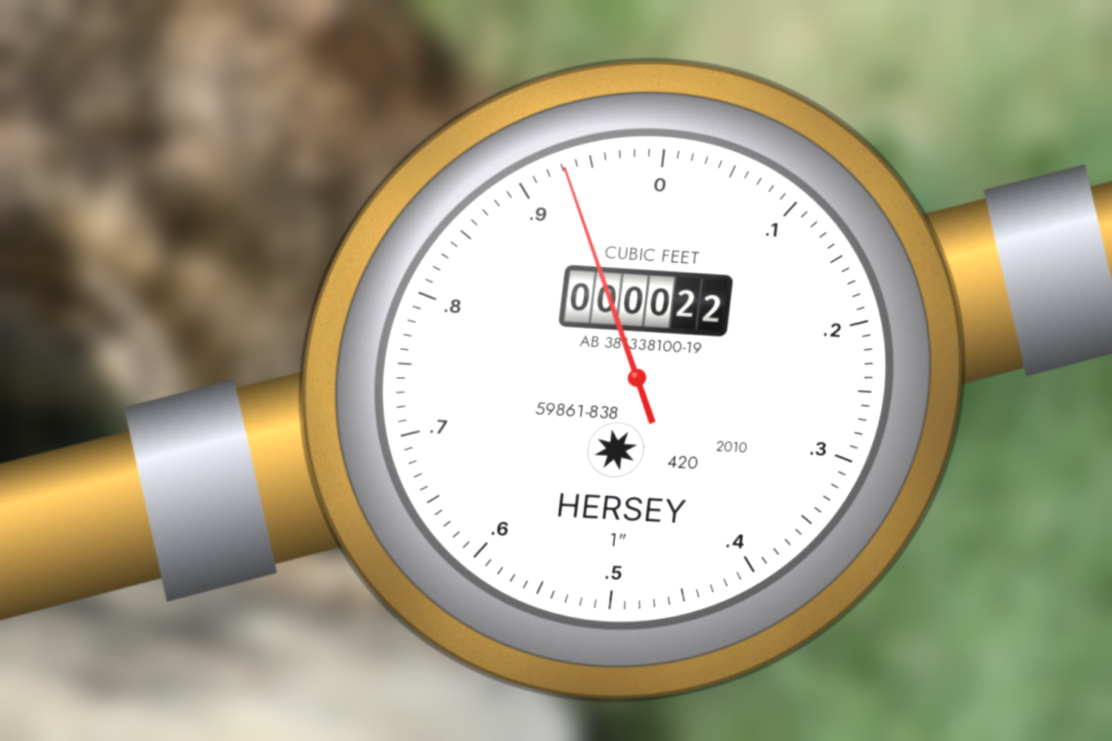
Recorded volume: **21.93** ft³
